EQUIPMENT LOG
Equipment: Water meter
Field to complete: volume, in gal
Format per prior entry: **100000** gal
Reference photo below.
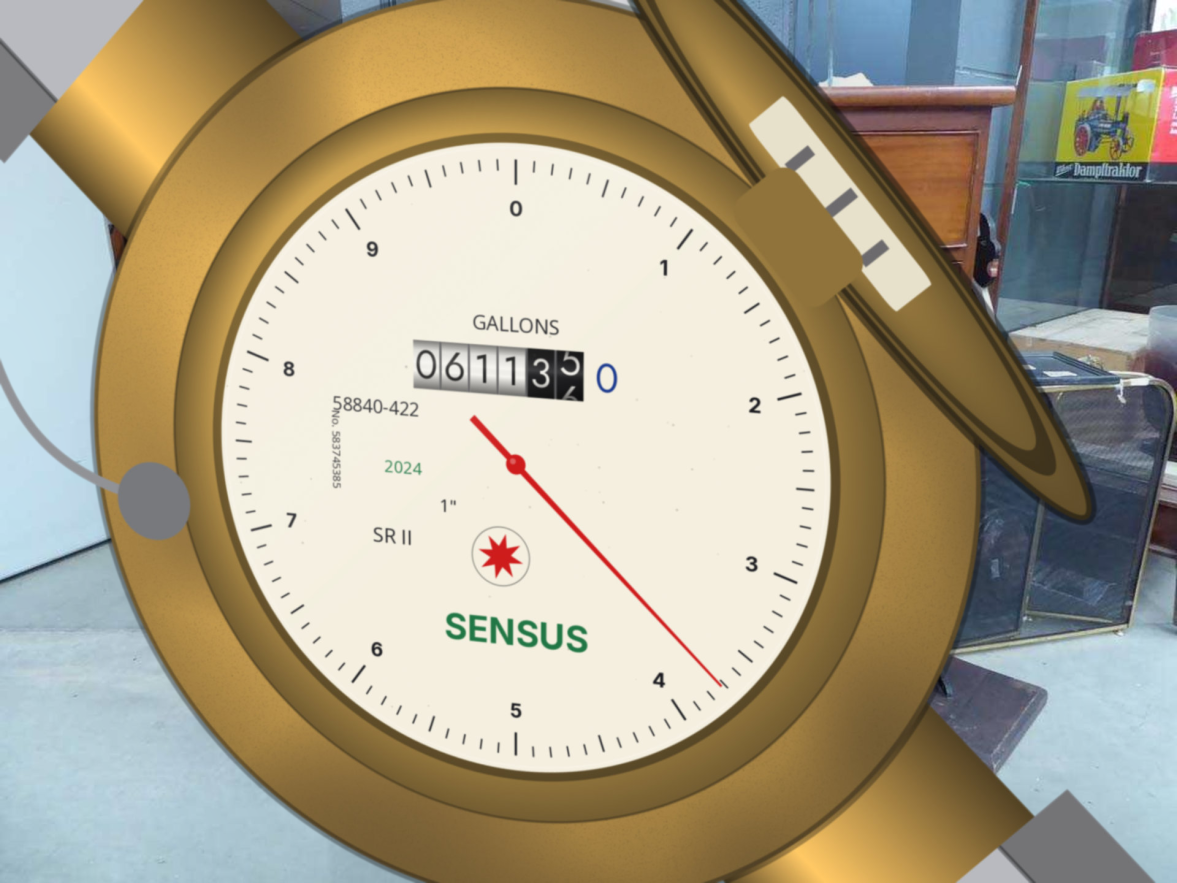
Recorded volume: **611353.7** gal
